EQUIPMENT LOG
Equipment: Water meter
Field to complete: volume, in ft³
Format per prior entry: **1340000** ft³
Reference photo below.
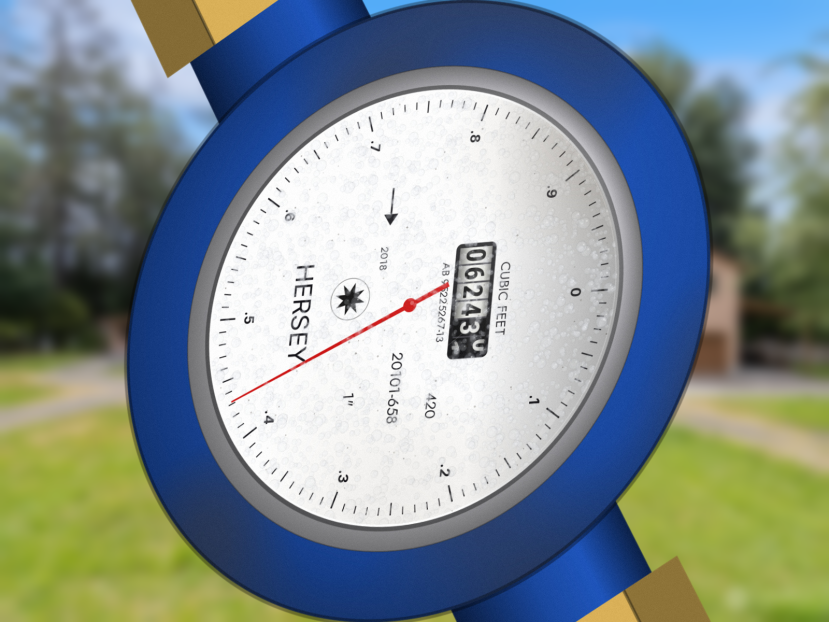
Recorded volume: **62430.43** ft³
